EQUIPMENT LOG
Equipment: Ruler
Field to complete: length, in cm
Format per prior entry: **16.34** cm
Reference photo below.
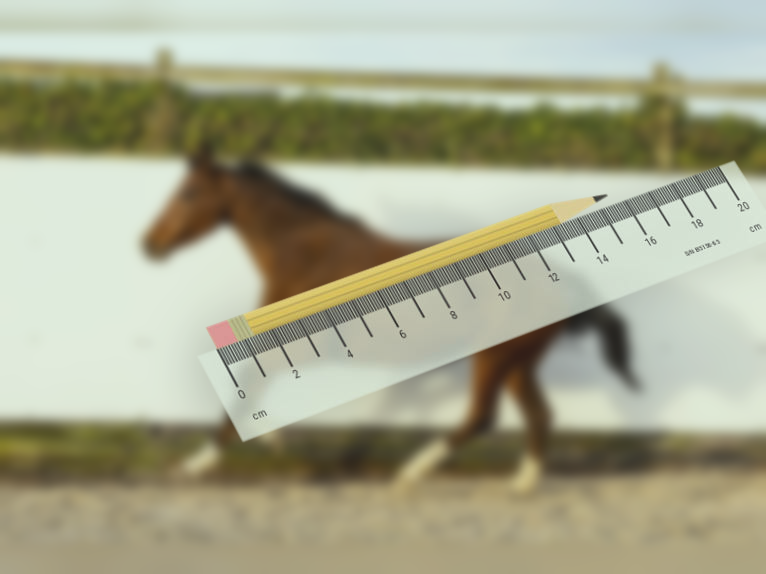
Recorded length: **15.5** cm
